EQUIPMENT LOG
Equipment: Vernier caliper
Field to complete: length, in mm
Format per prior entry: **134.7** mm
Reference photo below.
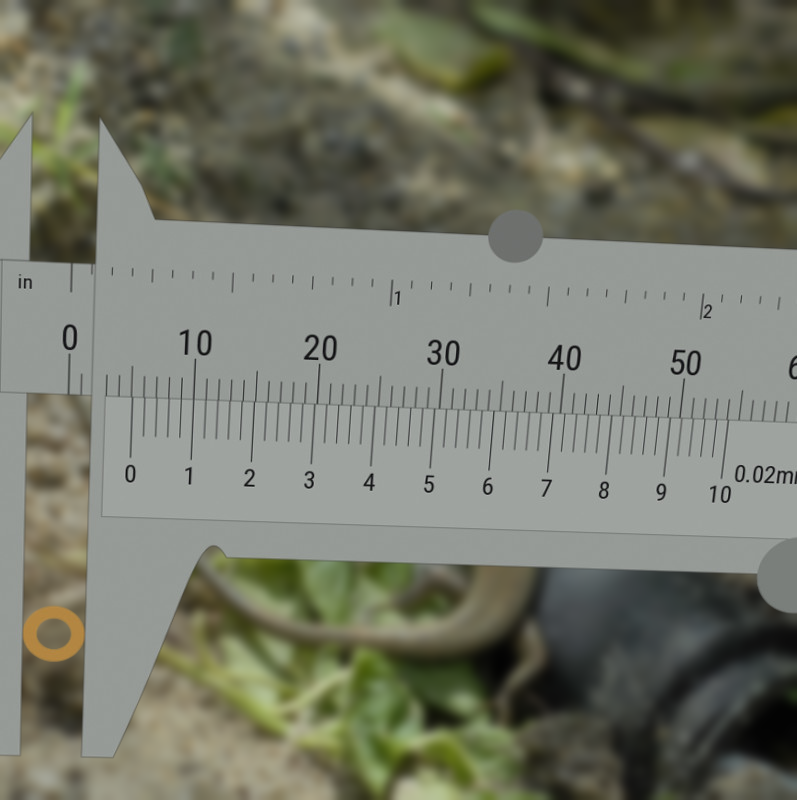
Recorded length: **5.1** mm
